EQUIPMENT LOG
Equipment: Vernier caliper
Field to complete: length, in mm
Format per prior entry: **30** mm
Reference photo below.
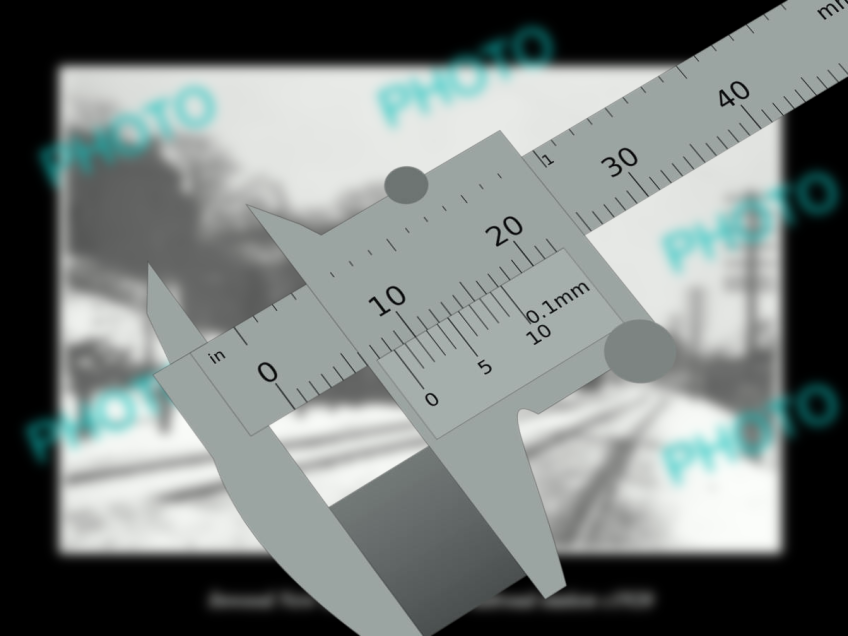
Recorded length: **8.2** mm
